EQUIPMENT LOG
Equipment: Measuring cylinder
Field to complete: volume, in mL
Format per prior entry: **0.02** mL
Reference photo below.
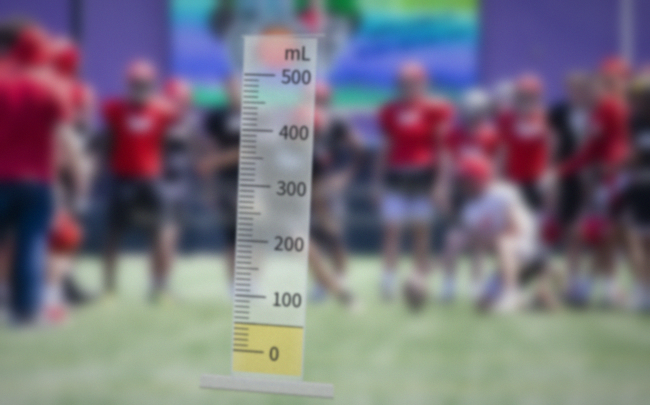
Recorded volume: **50** mL
